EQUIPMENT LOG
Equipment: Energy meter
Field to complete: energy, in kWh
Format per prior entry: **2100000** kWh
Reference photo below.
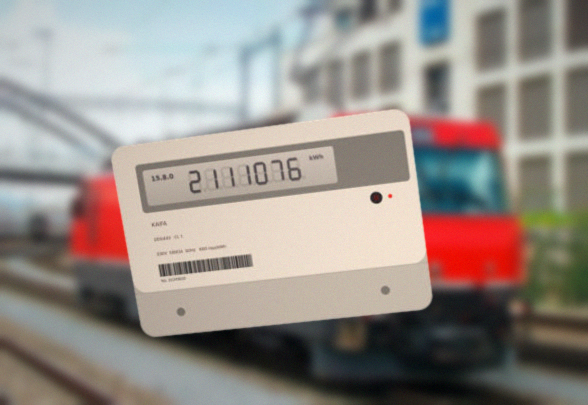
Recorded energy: **2111076** kWh
